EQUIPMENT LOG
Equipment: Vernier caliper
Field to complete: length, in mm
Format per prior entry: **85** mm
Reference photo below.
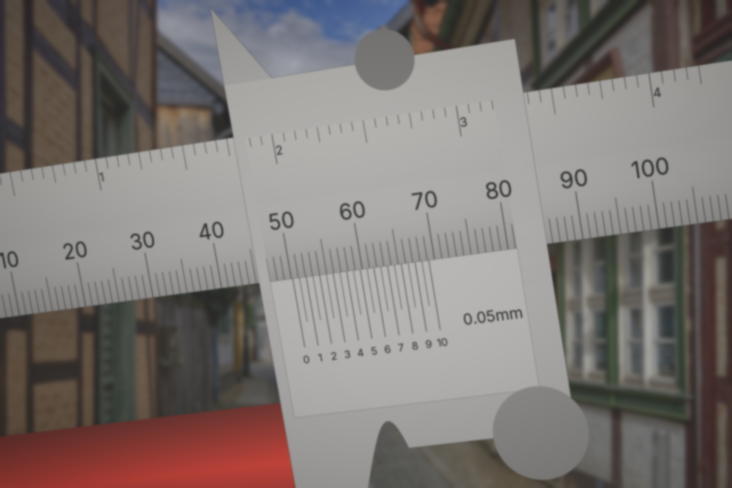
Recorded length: **50.2** mm
